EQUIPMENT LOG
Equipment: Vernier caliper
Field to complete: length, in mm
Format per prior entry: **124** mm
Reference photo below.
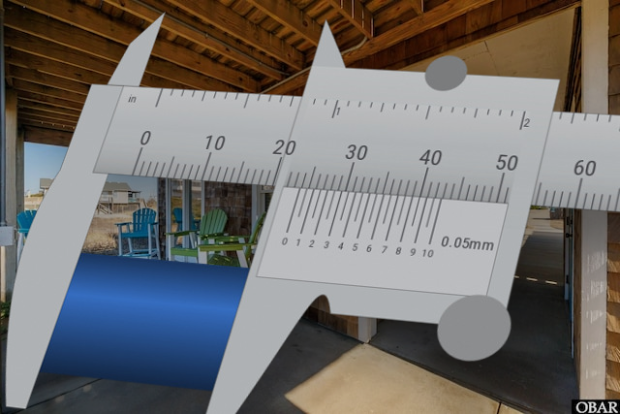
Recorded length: **23.8** mm
